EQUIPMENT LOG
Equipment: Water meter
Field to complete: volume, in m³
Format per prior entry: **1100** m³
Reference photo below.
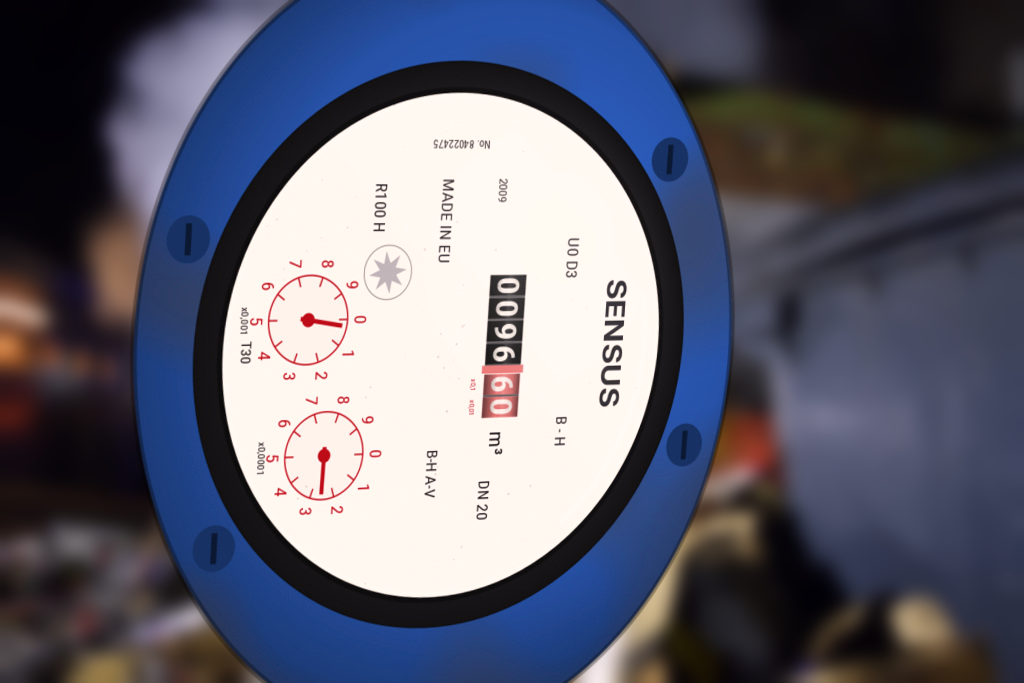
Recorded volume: **96.6002** m³
